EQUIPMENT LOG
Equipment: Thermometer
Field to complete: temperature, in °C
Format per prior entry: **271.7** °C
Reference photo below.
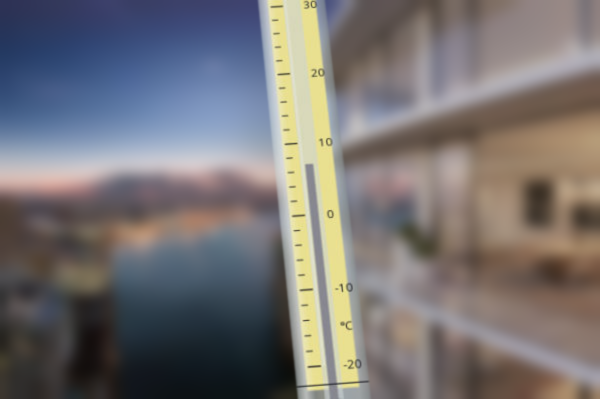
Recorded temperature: **7** °C
